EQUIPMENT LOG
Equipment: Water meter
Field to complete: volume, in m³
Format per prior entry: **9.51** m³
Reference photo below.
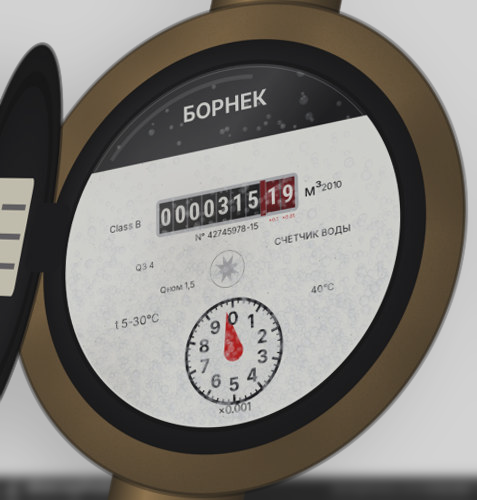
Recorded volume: **315.189** m³
